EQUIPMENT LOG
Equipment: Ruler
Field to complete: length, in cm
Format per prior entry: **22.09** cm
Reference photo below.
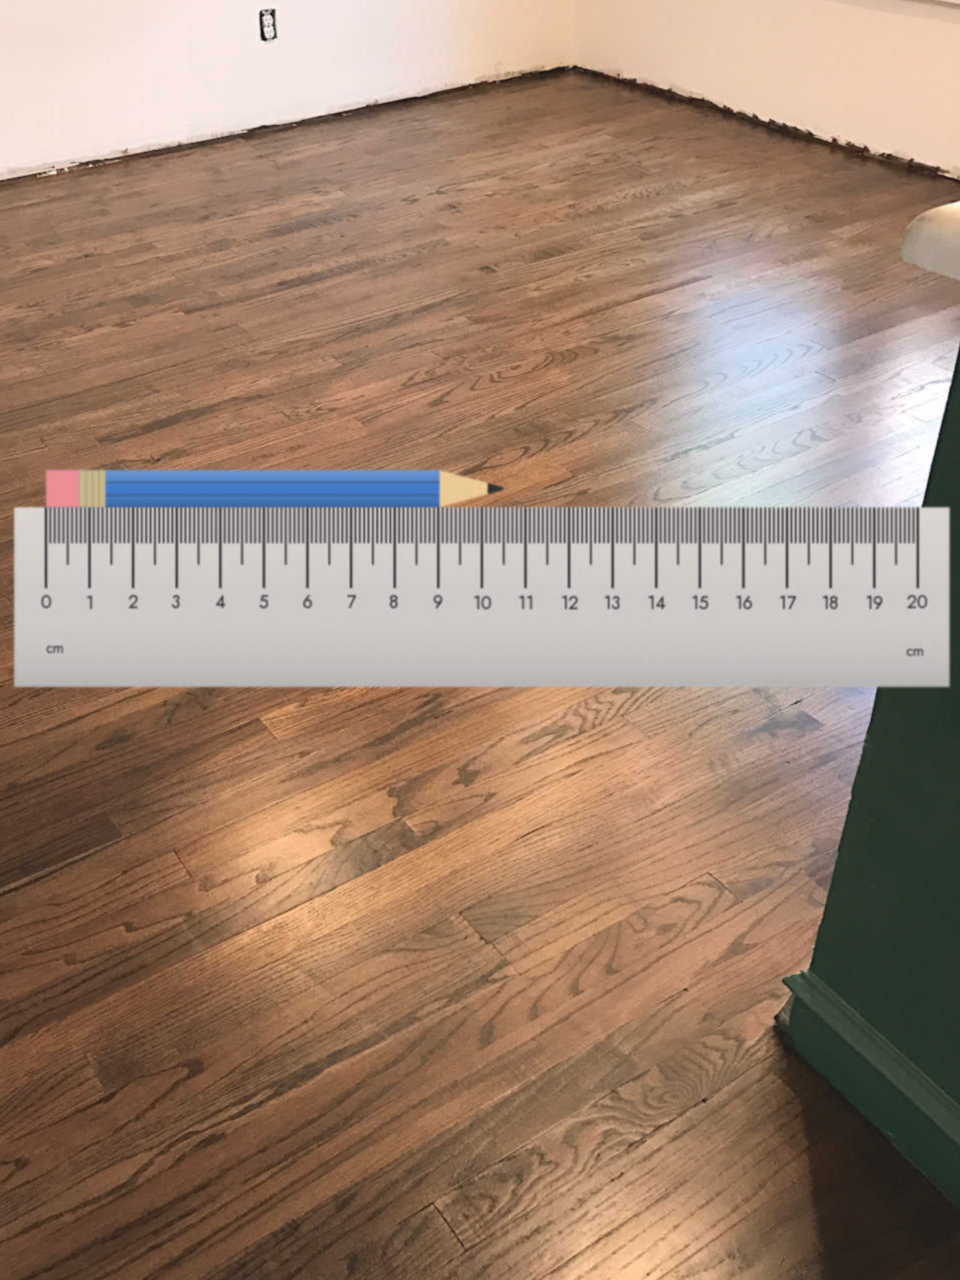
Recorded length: **10.5** cm
